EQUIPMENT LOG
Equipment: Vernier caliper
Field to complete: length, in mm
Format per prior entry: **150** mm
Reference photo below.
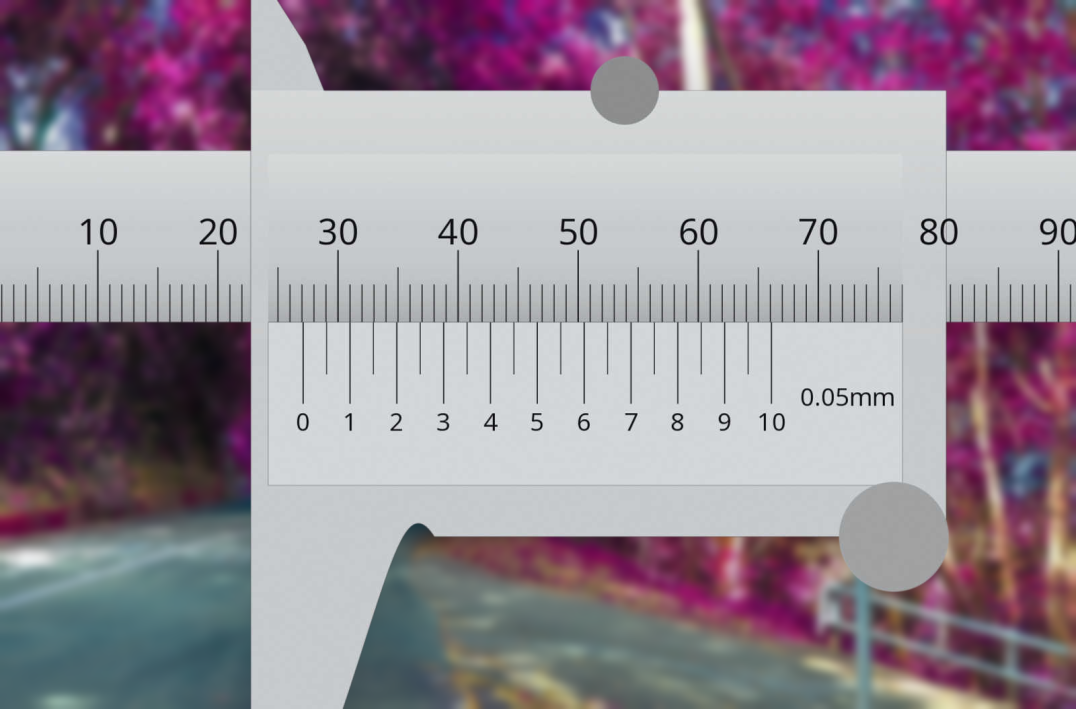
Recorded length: **27.1** mm
